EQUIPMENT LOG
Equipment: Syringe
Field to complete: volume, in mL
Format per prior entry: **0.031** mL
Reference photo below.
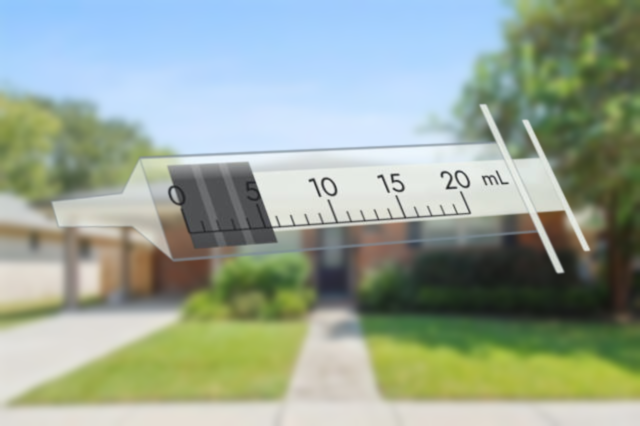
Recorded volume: **0** mL
